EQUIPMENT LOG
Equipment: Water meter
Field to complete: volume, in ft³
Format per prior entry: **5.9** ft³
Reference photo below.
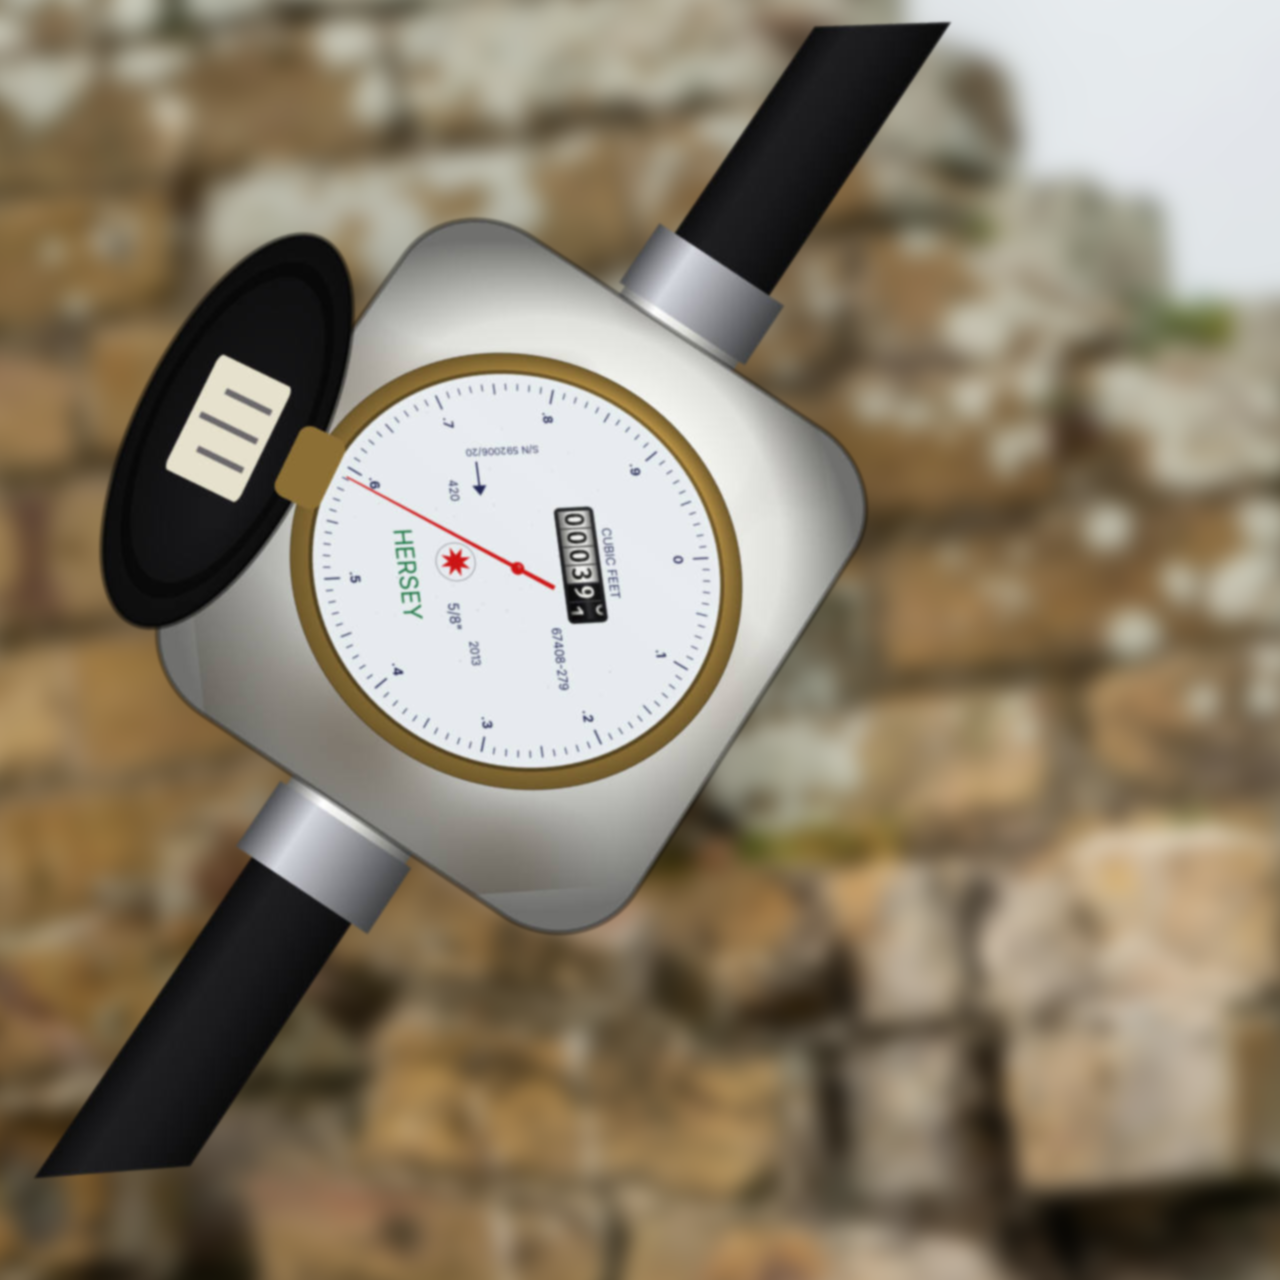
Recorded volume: **390.59** ft³
